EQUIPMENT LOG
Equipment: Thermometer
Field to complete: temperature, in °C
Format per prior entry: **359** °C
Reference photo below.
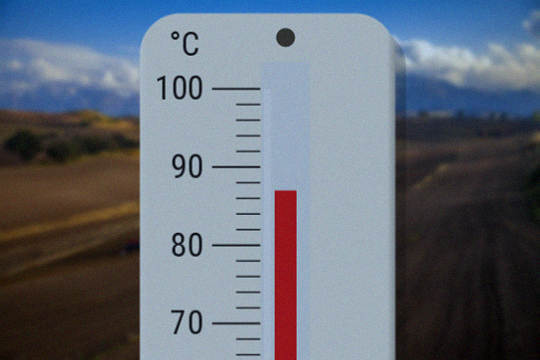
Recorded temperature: **87** °C
